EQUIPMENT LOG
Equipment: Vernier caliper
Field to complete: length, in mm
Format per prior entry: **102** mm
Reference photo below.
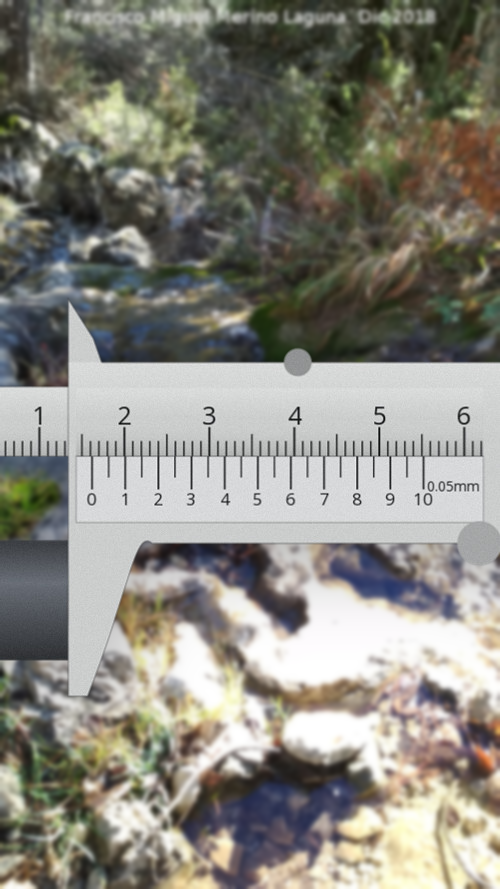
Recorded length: **16.2** mm
